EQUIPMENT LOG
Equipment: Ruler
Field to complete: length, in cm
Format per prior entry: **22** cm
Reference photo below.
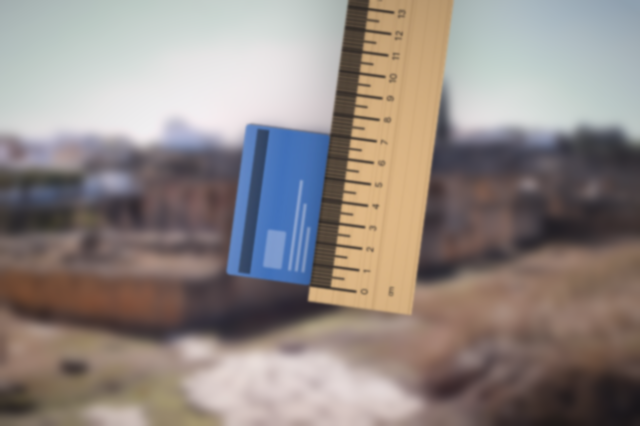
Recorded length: **7** cm
